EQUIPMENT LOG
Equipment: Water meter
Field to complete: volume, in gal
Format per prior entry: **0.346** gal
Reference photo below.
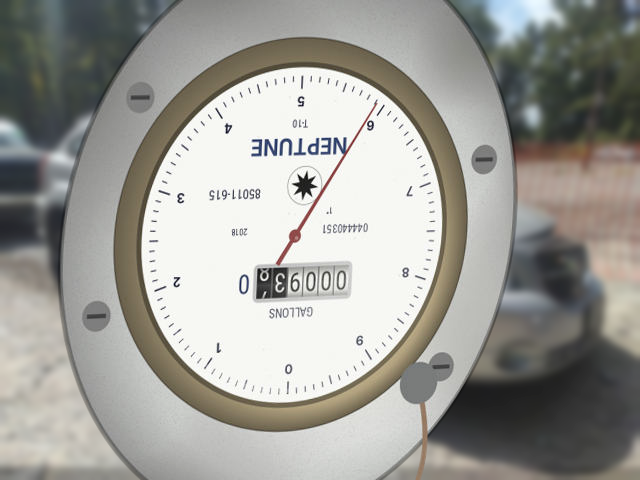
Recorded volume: **9375.9** gal
